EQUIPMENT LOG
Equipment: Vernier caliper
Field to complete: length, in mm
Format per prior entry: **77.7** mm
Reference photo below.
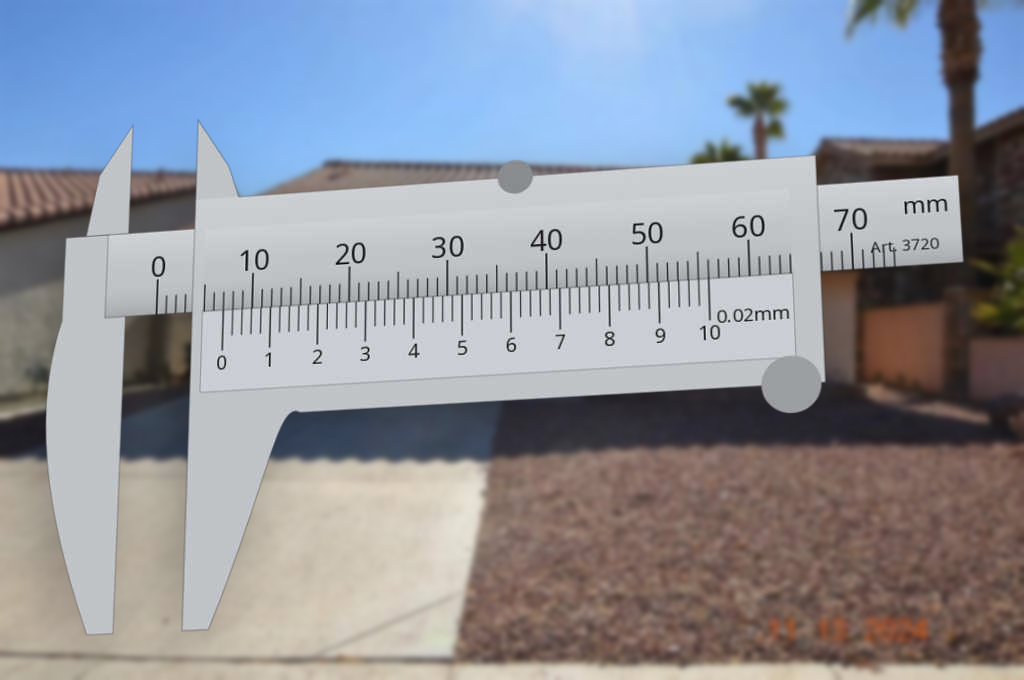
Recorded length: **7.0** mm
